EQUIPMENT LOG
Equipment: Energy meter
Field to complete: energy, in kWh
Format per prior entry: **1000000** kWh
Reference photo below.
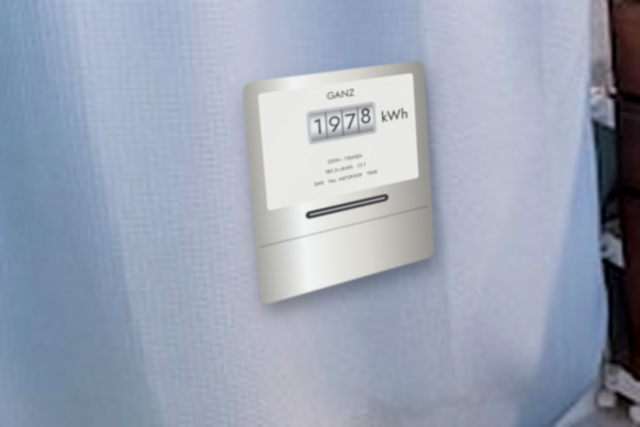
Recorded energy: **1978** kWh
